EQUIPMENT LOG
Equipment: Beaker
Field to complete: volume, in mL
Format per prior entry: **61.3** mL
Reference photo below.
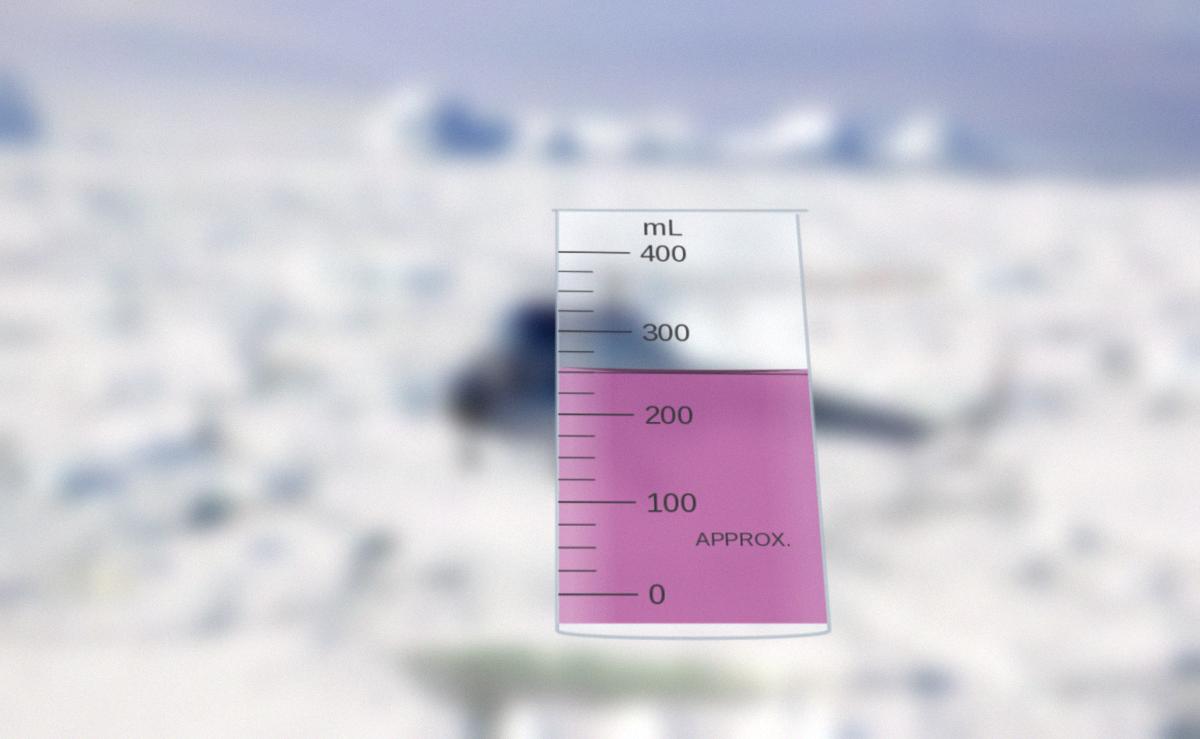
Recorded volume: **250** mL
